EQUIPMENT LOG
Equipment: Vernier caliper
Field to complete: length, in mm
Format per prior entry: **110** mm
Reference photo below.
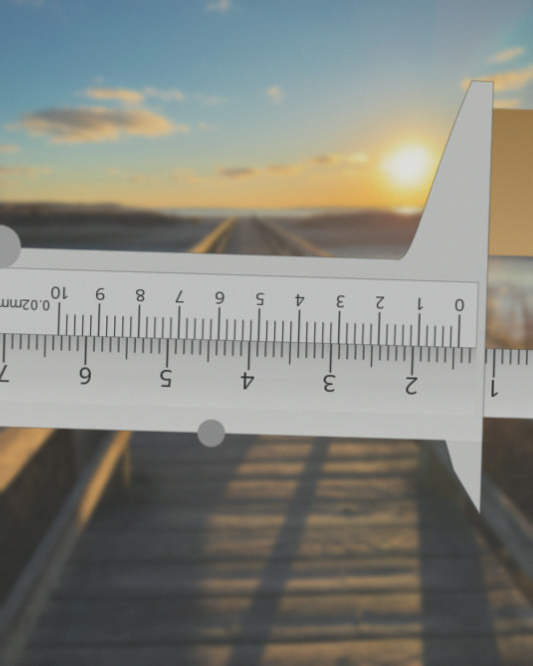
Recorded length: **14.4** mm
